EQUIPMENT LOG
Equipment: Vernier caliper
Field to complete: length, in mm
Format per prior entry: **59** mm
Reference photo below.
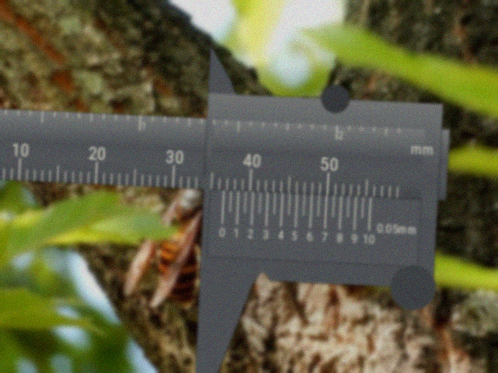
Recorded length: **36.6** mm
